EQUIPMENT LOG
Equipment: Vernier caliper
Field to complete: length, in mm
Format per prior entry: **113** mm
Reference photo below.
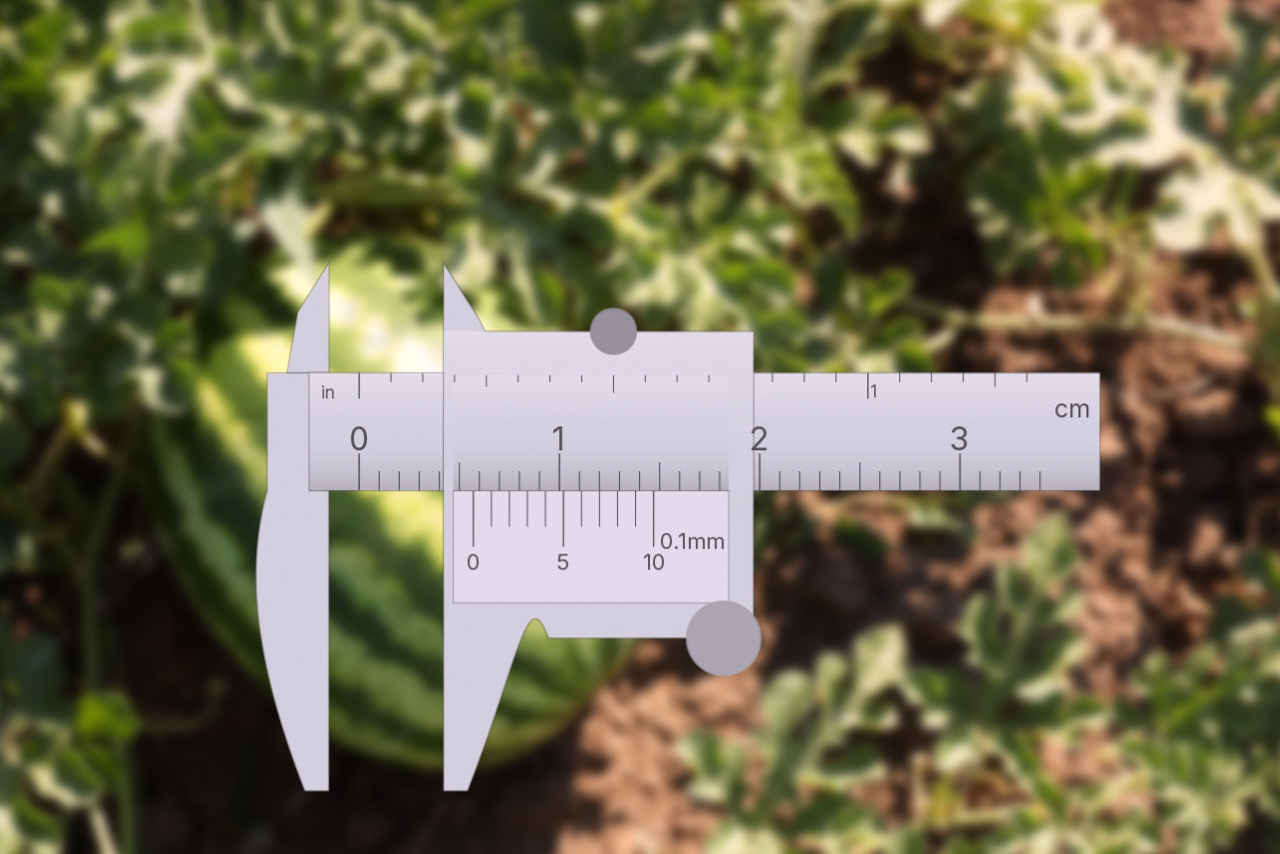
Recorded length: **5.7** mm
